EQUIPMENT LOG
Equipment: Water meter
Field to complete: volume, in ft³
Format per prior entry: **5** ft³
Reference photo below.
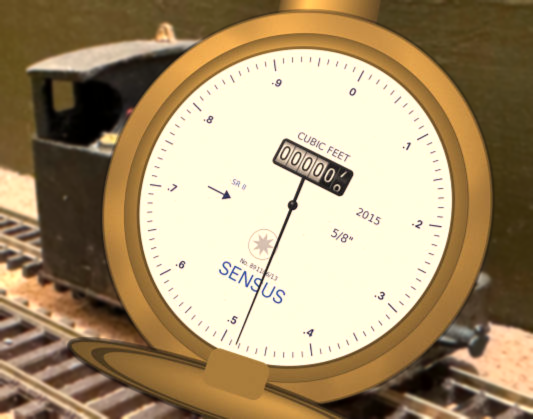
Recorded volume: **7.48** ft³
